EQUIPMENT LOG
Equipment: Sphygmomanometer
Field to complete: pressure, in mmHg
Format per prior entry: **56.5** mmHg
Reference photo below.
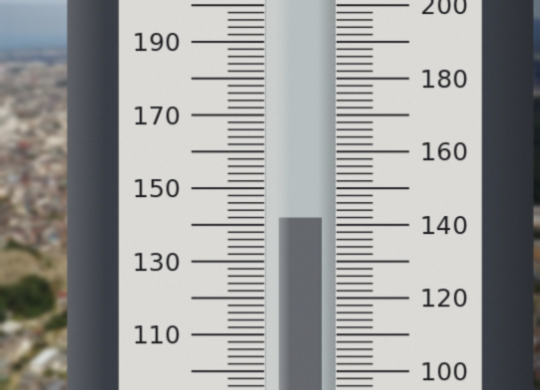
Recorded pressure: **142** mmHg
